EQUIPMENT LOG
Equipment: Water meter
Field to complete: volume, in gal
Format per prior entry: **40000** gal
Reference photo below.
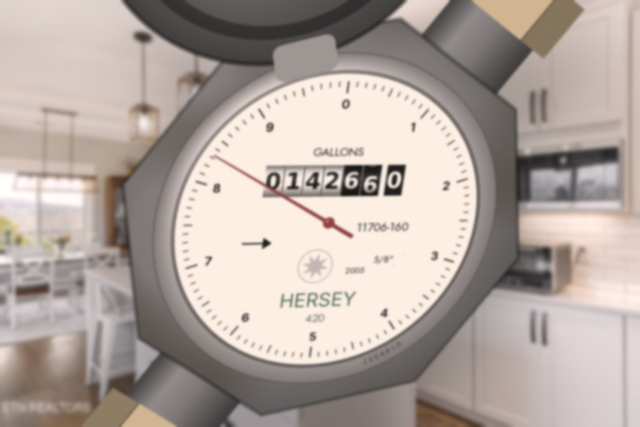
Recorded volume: **142658.3** gal
